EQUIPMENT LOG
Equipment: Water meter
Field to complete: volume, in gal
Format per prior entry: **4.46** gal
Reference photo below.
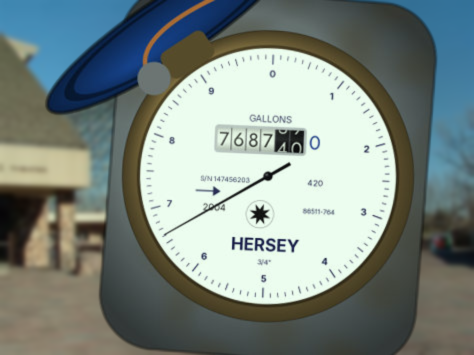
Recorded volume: **7687396.6** gal
